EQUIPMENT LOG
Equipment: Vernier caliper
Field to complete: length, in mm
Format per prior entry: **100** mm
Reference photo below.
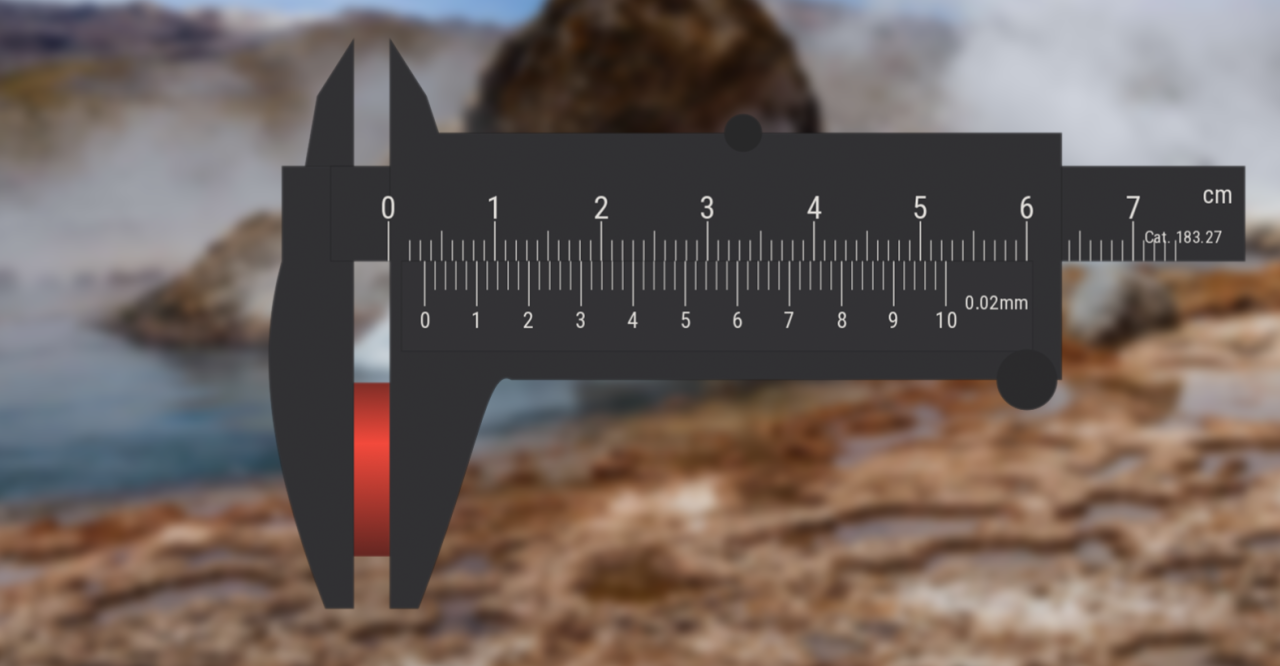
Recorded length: **3.4** mm
